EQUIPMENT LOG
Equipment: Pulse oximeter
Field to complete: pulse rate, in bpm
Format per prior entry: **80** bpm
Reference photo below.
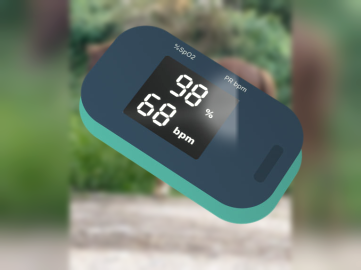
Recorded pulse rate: **68** bpm
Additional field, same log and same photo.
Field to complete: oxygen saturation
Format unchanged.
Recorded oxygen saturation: **98** %
